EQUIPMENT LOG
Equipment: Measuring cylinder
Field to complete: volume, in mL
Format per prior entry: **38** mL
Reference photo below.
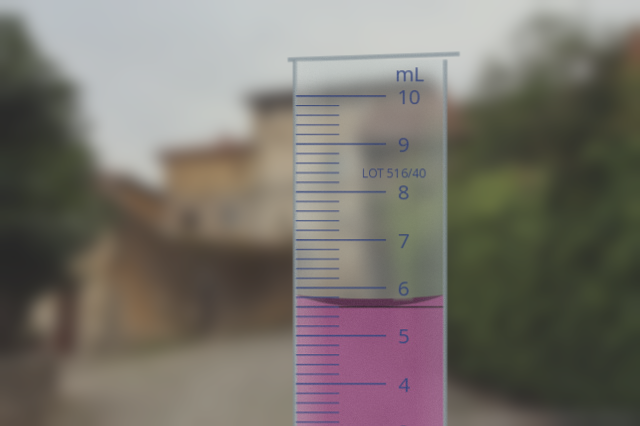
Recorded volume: **5.6** mL
